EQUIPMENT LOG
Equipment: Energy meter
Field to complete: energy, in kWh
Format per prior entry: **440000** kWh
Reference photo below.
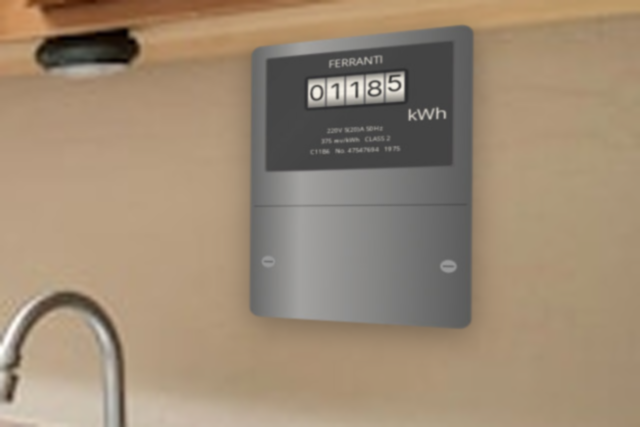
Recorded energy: **1185** kWh
